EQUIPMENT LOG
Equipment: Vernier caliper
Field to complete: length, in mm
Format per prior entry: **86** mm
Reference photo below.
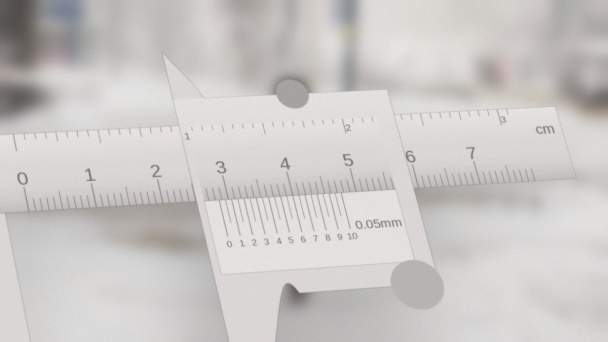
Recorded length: **28.6** mm
